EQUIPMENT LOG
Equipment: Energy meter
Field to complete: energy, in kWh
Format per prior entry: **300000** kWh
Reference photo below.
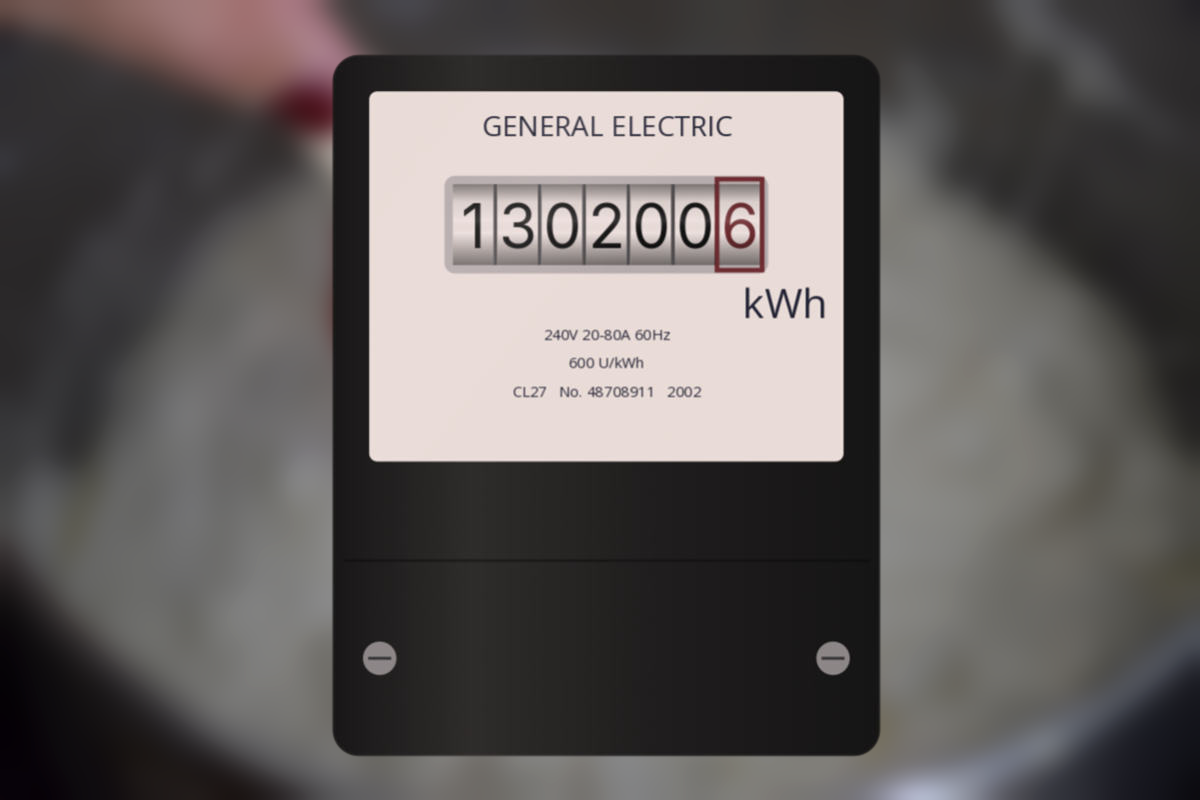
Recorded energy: **130200.6** kWh
